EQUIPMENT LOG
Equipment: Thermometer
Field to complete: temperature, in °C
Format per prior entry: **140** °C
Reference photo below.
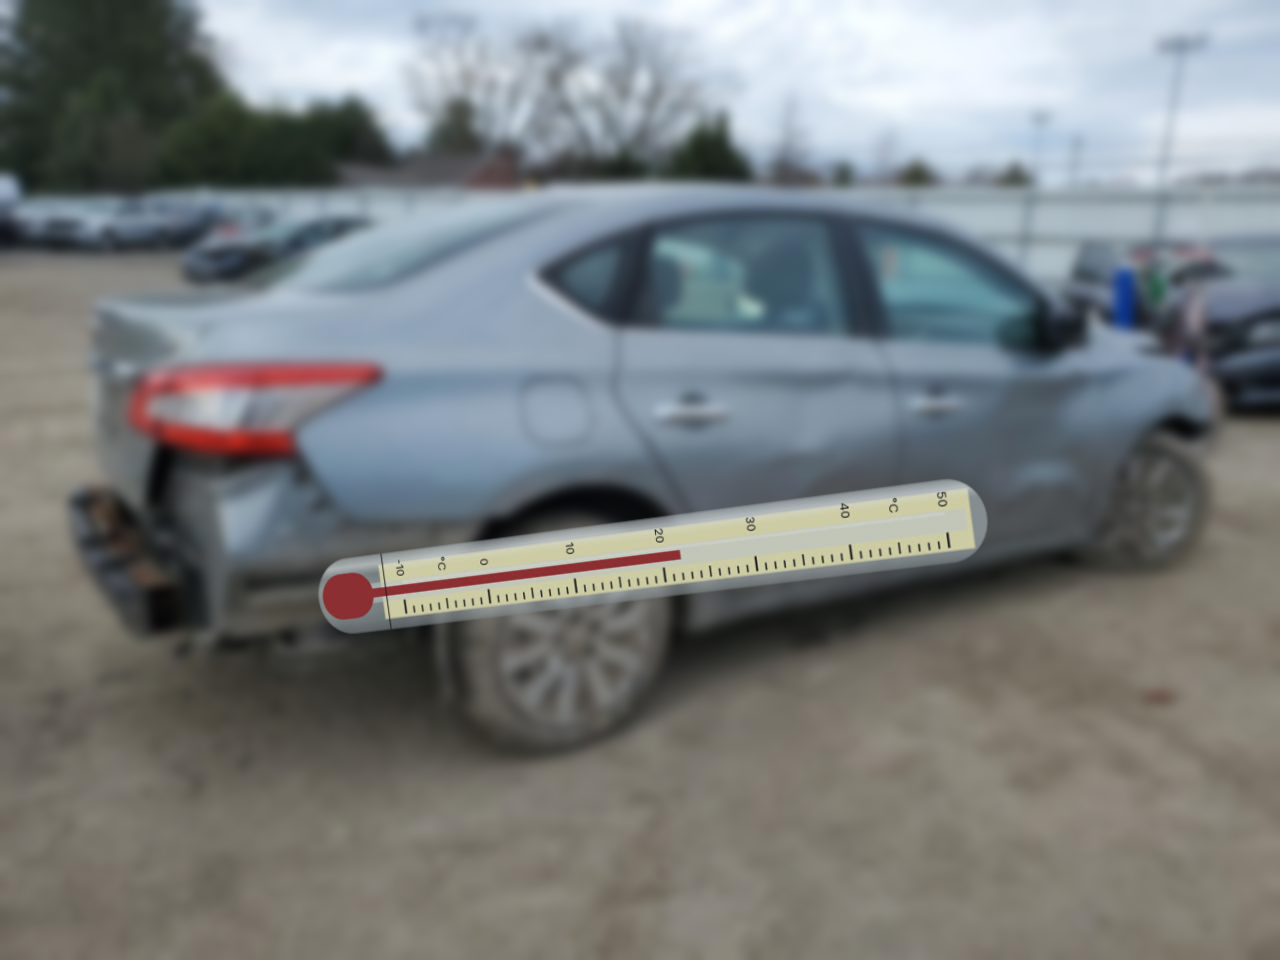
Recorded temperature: **22** °C
